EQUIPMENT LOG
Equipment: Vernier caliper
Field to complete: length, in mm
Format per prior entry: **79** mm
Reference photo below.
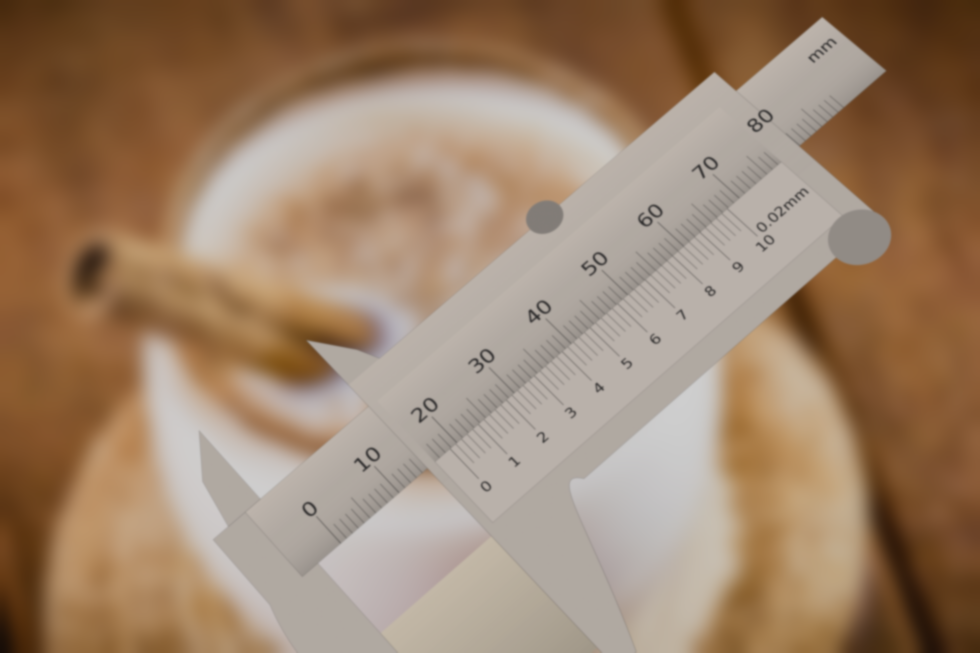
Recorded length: **18.8** mm
